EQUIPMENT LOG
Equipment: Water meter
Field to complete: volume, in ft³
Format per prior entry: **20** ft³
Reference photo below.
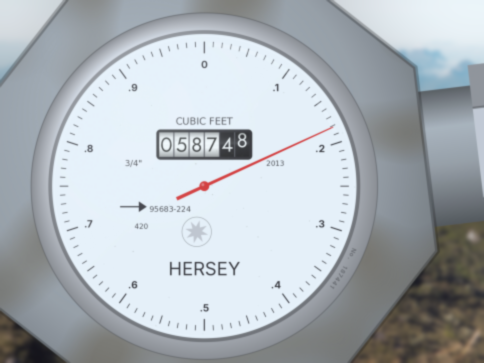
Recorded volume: **58748.18** ft³
